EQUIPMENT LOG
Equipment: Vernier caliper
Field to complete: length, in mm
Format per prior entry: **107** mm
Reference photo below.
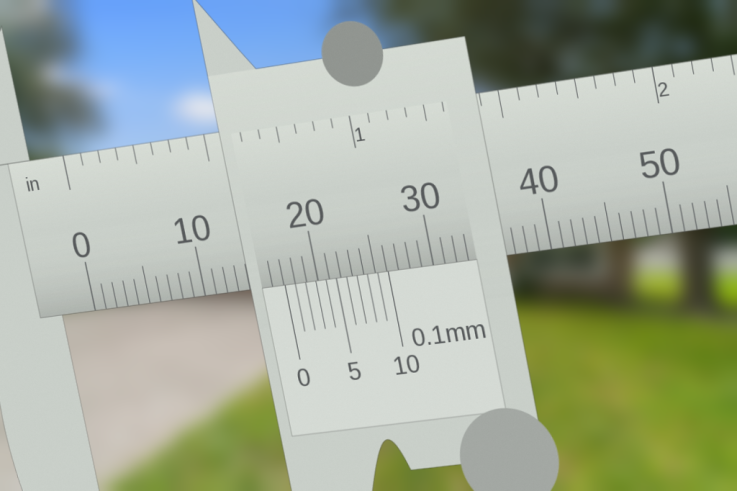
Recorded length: **17.1** mm
